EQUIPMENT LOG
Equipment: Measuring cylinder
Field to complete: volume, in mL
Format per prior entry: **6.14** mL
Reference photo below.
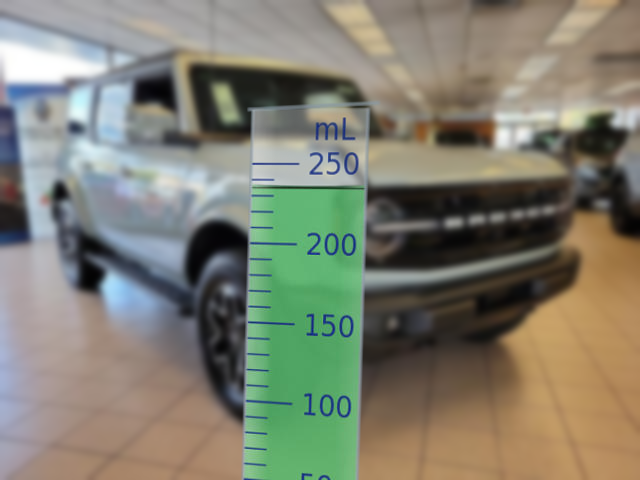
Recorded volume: **235** mL
